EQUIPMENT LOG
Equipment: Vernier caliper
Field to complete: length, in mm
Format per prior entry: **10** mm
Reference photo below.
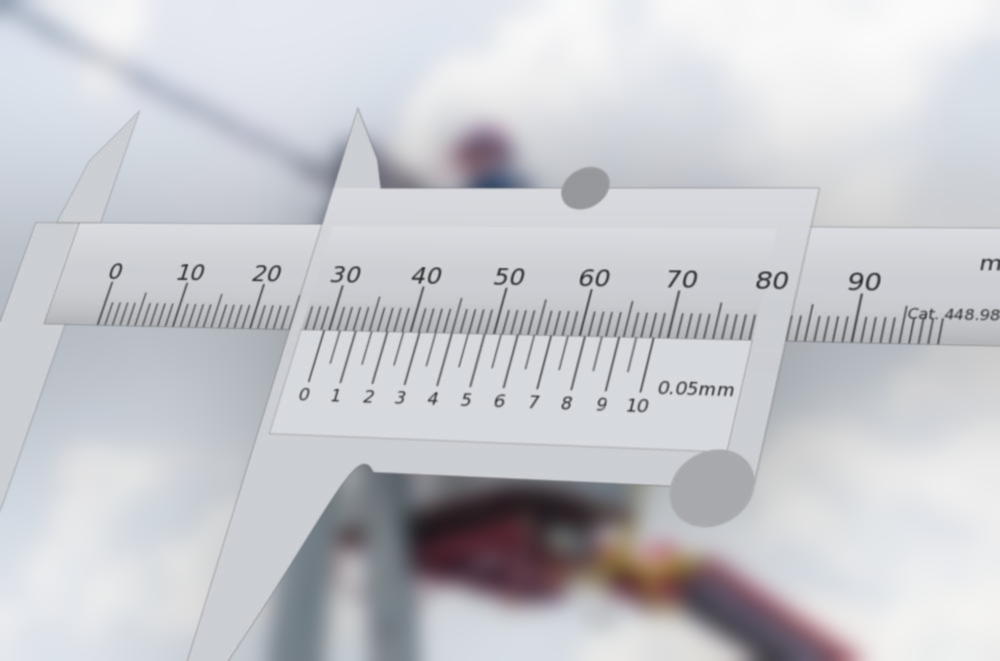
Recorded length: **29.4** mm
